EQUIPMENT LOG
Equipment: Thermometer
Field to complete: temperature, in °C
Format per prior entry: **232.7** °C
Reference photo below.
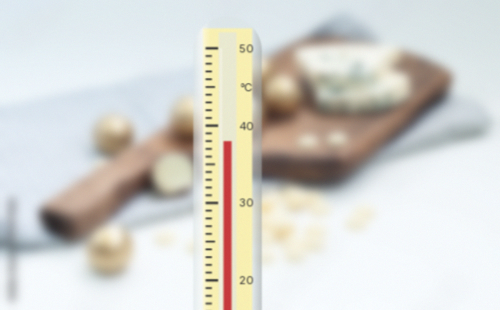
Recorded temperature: **38** °C
